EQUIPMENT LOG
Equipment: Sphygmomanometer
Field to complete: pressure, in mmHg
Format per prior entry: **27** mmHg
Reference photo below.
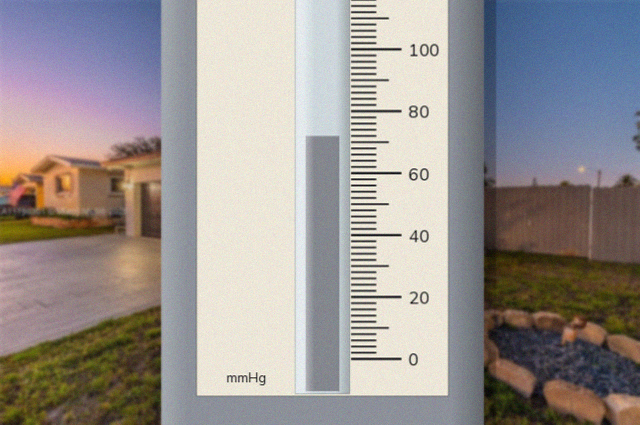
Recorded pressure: **72** mmHg
